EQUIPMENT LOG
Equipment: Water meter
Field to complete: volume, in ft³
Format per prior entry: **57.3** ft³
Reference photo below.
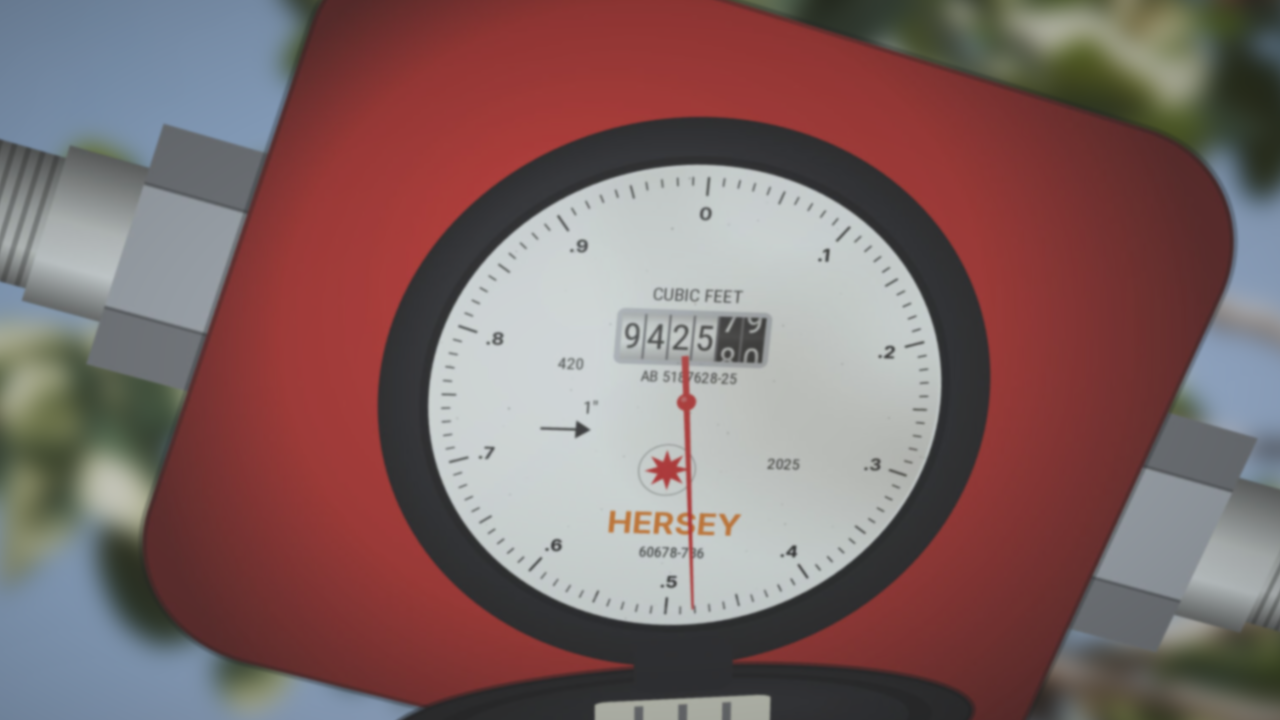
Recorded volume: **942579.48** ft³
